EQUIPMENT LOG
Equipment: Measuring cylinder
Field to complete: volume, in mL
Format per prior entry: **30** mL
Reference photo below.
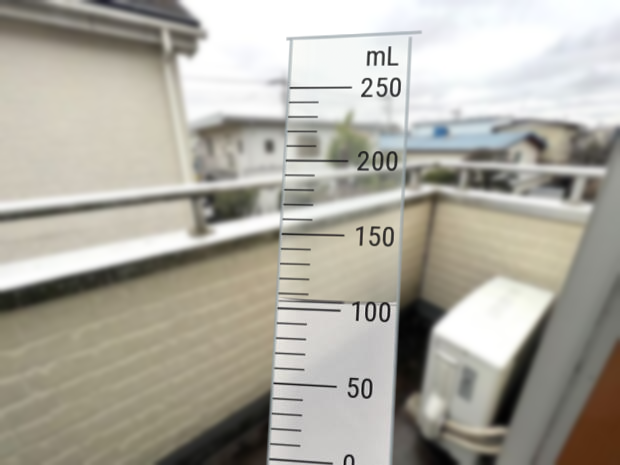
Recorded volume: **105** mL
